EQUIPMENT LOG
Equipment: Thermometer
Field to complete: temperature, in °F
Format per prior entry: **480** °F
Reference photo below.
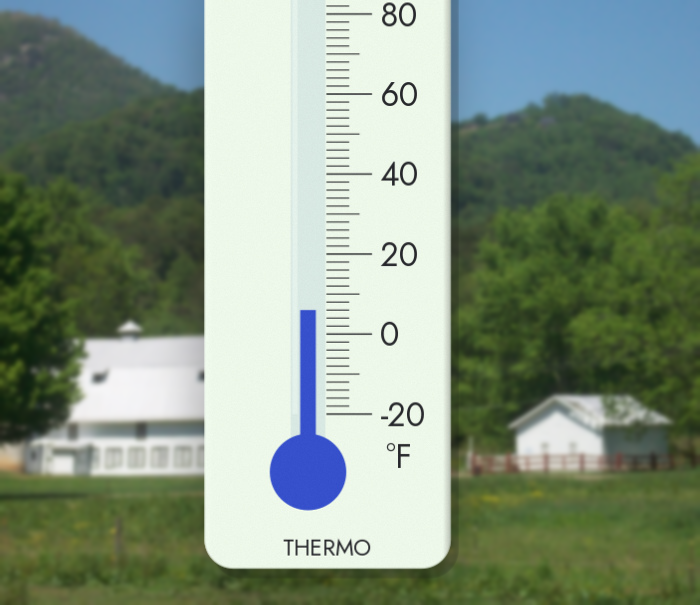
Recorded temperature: **6** °F
